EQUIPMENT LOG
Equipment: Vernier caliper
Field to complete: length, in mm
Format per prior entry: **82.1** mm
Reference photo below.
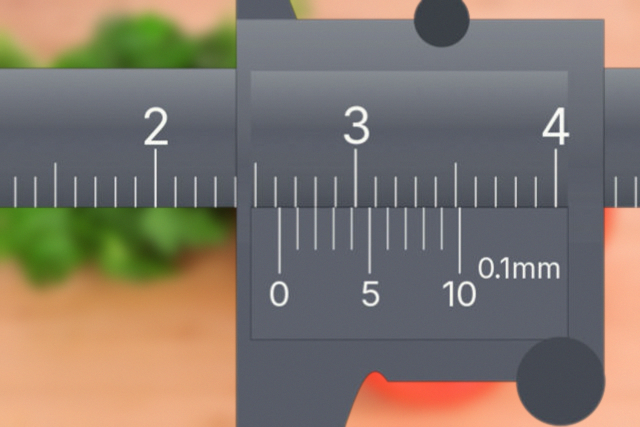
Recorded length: **26.2** mm
